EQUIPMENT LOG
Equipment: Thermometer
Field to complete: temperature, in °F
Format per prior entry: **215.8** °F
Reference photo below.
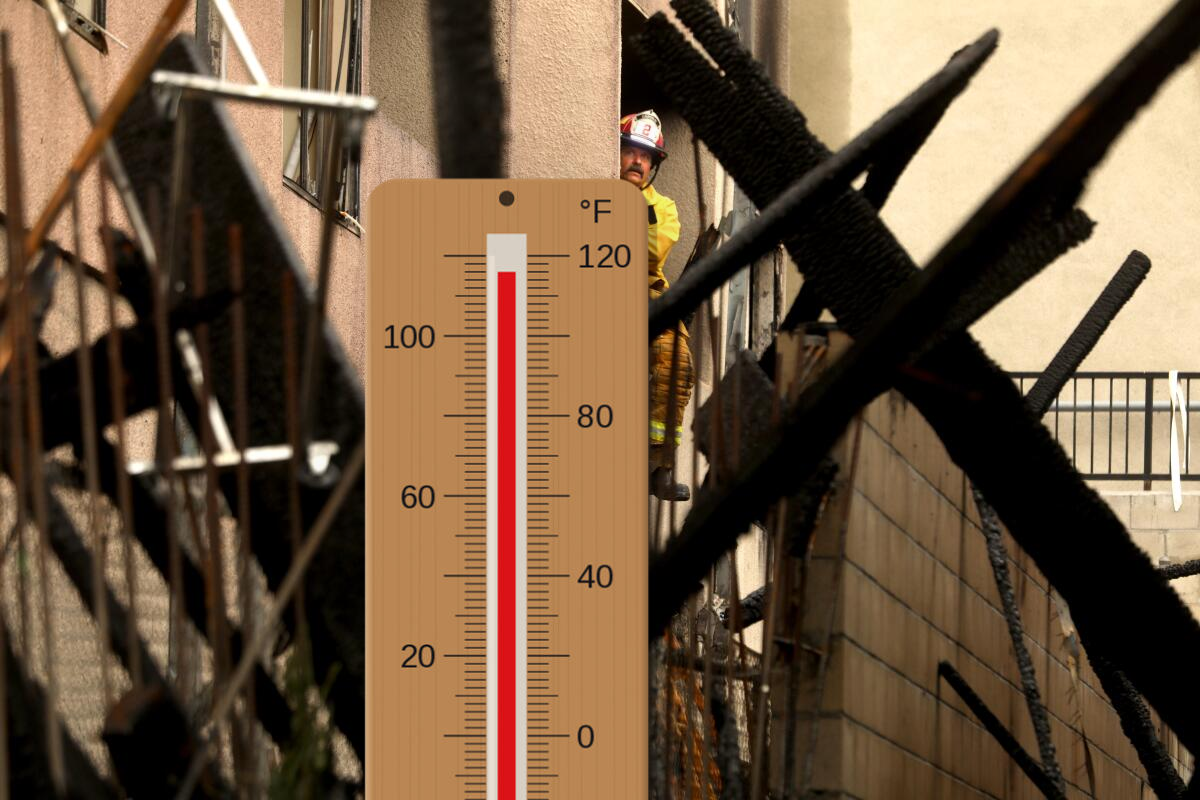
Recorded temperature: **116** °F
